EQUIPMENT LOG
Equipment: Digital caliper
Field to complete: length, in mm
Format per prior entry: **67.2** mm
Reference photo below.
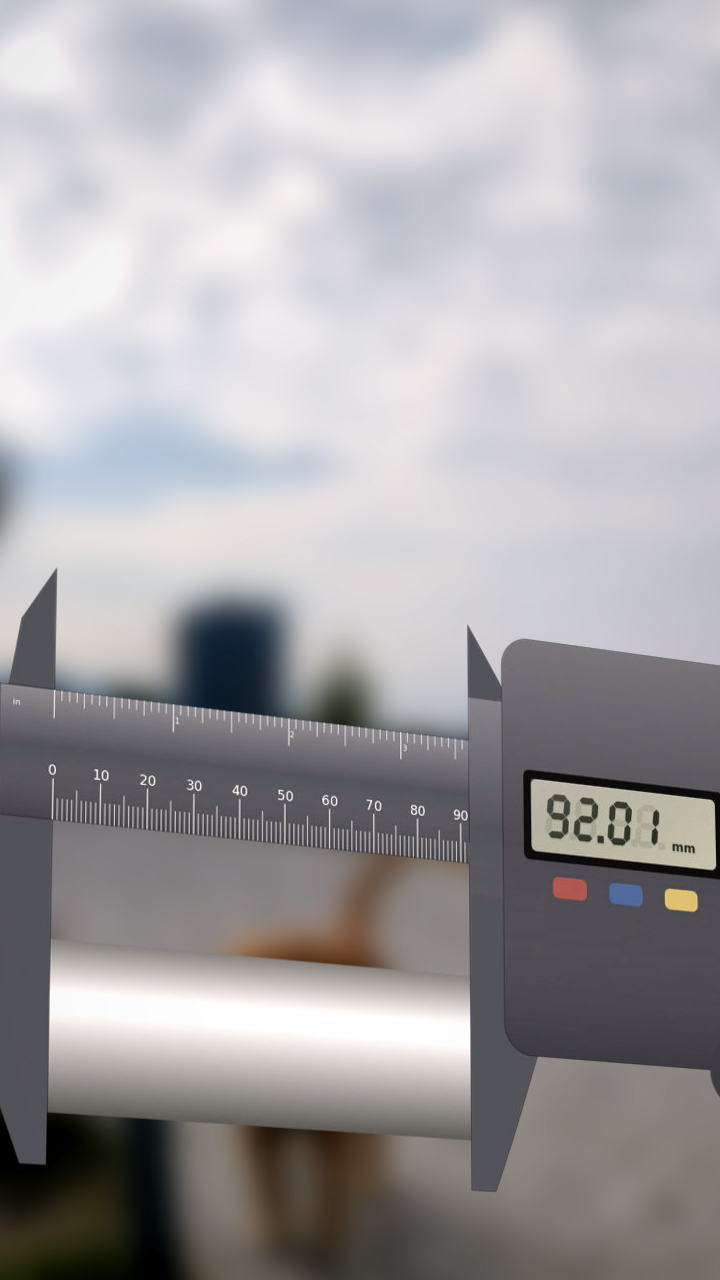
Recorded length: **92.01** mm
